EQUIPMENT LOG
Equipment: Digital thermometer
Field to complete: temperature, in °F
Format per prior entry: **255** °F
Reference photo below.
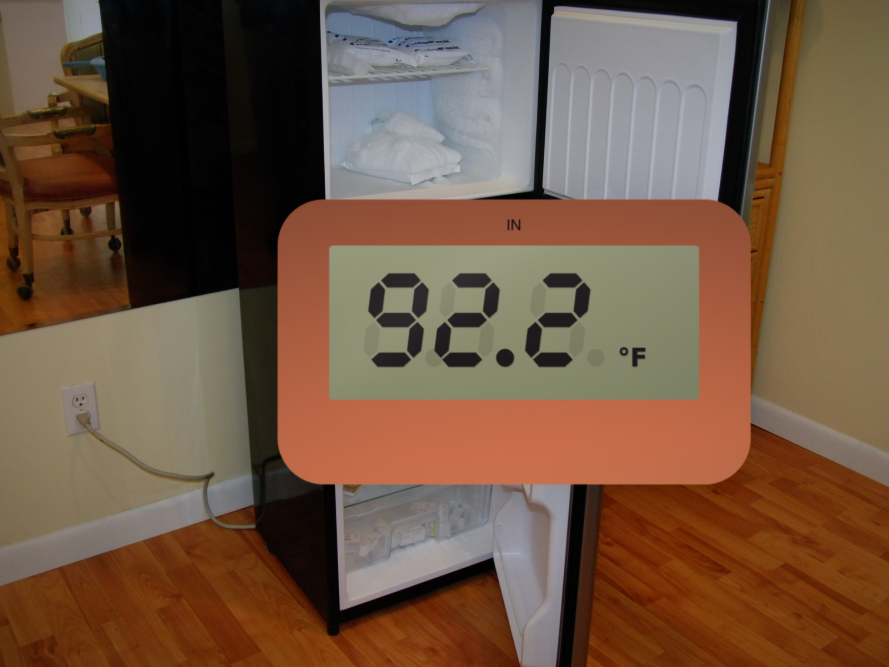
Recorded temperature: **92.2** °F
